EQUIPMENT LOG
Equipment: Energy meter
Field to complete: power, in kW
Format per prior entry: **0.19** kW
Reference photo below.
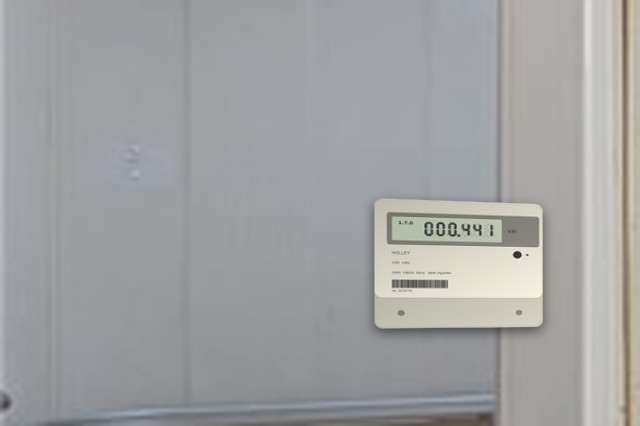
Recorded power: **0.441** kW
